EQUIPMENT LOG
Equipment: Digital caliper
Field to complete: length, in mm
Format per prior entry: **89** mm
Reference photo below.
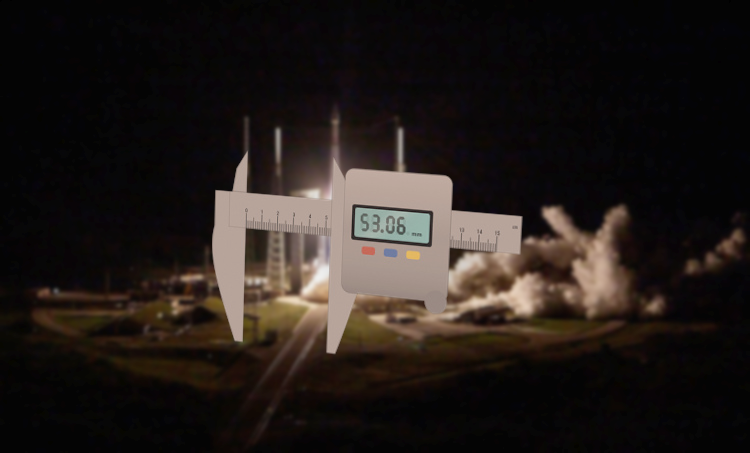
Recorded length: **53.06** mm
